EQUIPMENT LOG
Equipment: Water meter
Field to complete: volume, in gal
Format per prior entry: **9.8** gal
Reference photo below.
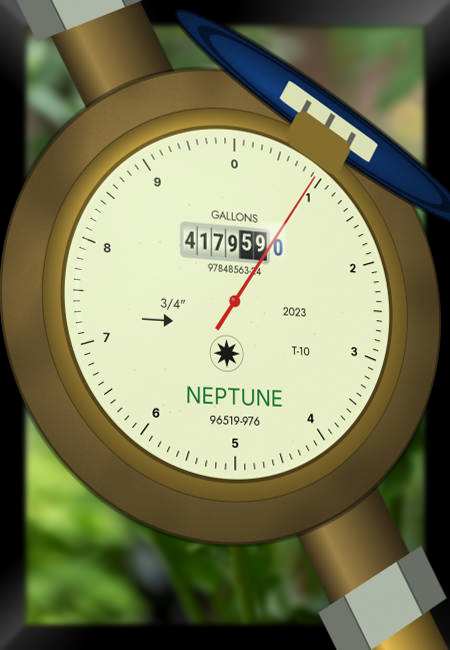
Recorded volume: **4179590.9** gal
